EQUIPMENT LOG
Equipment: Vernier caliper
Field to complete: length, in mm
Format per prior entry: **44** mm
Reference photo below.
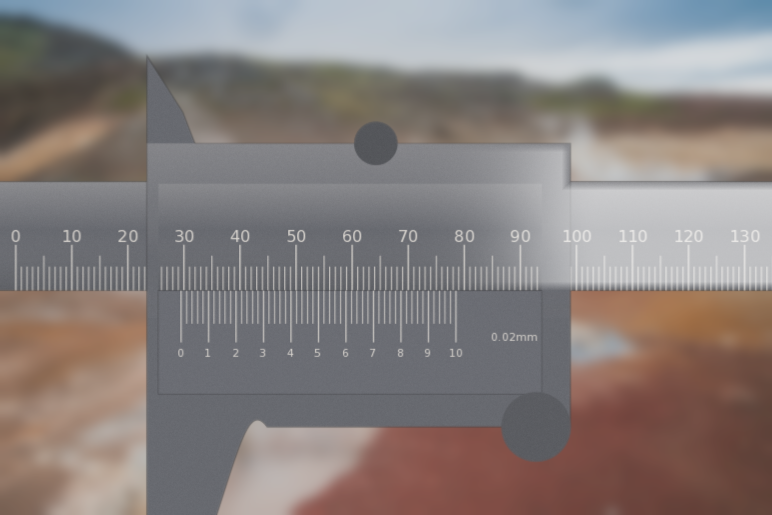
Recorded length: **29.5** mm
